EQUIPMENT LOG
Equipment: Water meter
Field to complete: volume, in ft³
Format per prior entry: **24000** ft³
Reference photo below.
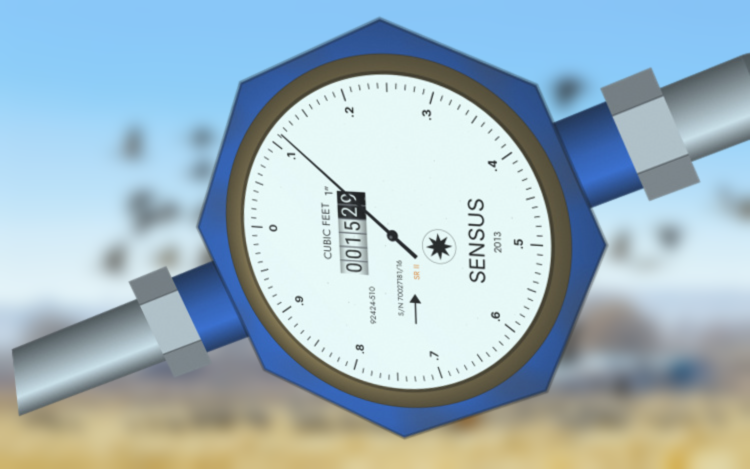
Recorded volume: **1529.11** ft³
